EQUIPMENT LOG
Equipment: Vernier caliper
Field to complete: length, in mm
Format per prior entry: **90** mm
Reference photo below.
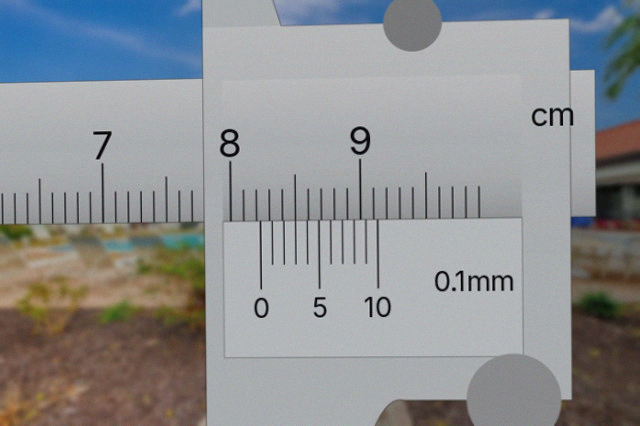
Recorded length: **82.3** mm
